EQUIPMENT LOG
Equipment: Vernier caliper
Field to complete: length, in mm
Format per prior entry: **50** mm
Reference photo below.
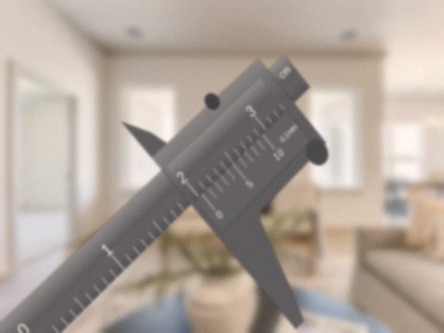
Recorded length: **20.4** mm
